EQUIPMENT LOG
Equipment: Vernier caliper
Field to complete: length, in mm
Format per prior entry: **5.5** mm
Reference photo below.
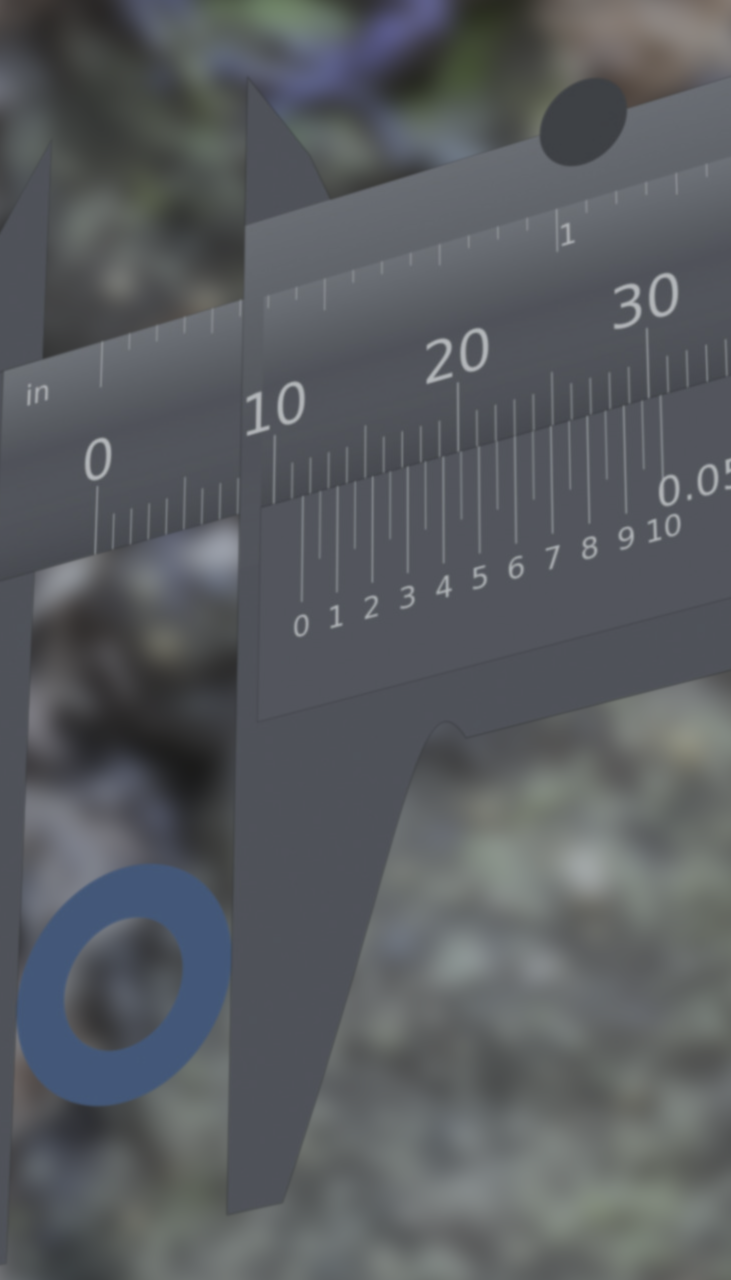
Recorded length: **11.6** mm
